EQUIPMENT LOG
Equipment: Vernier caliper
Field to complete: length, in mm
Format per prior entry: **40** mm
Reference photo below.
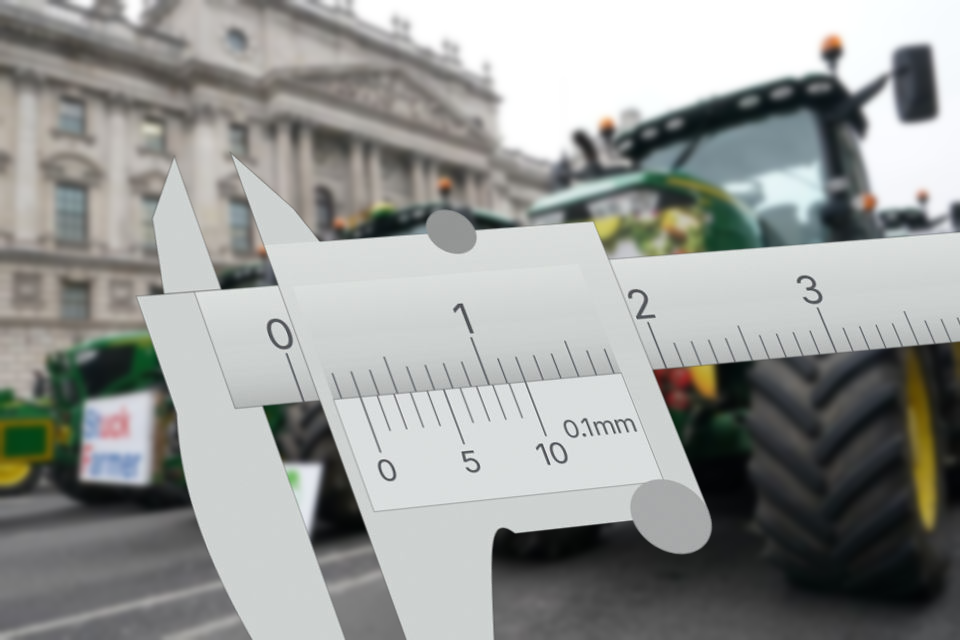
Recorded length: **3.0** mm
